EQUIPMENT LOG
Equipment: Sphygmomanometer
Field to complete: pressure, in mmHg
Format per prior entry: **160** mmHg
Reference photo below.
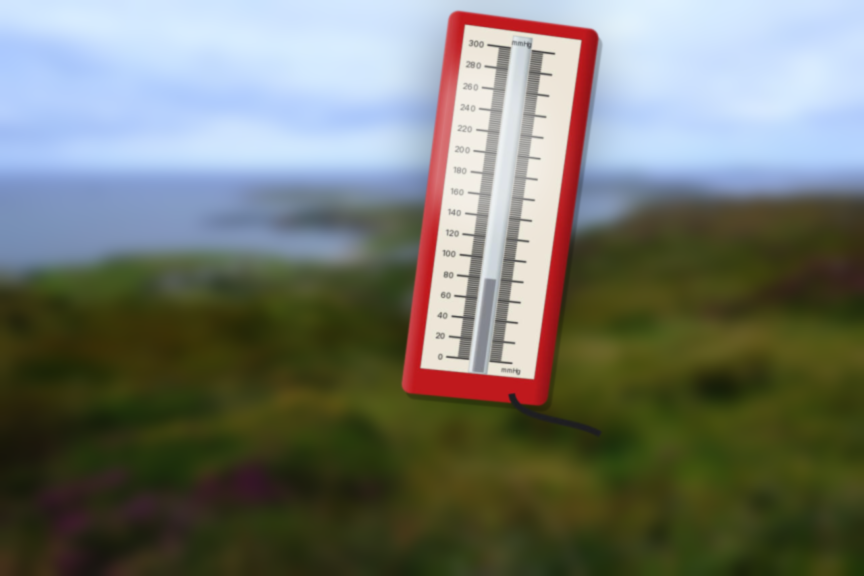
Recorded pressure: **80** mmHg
